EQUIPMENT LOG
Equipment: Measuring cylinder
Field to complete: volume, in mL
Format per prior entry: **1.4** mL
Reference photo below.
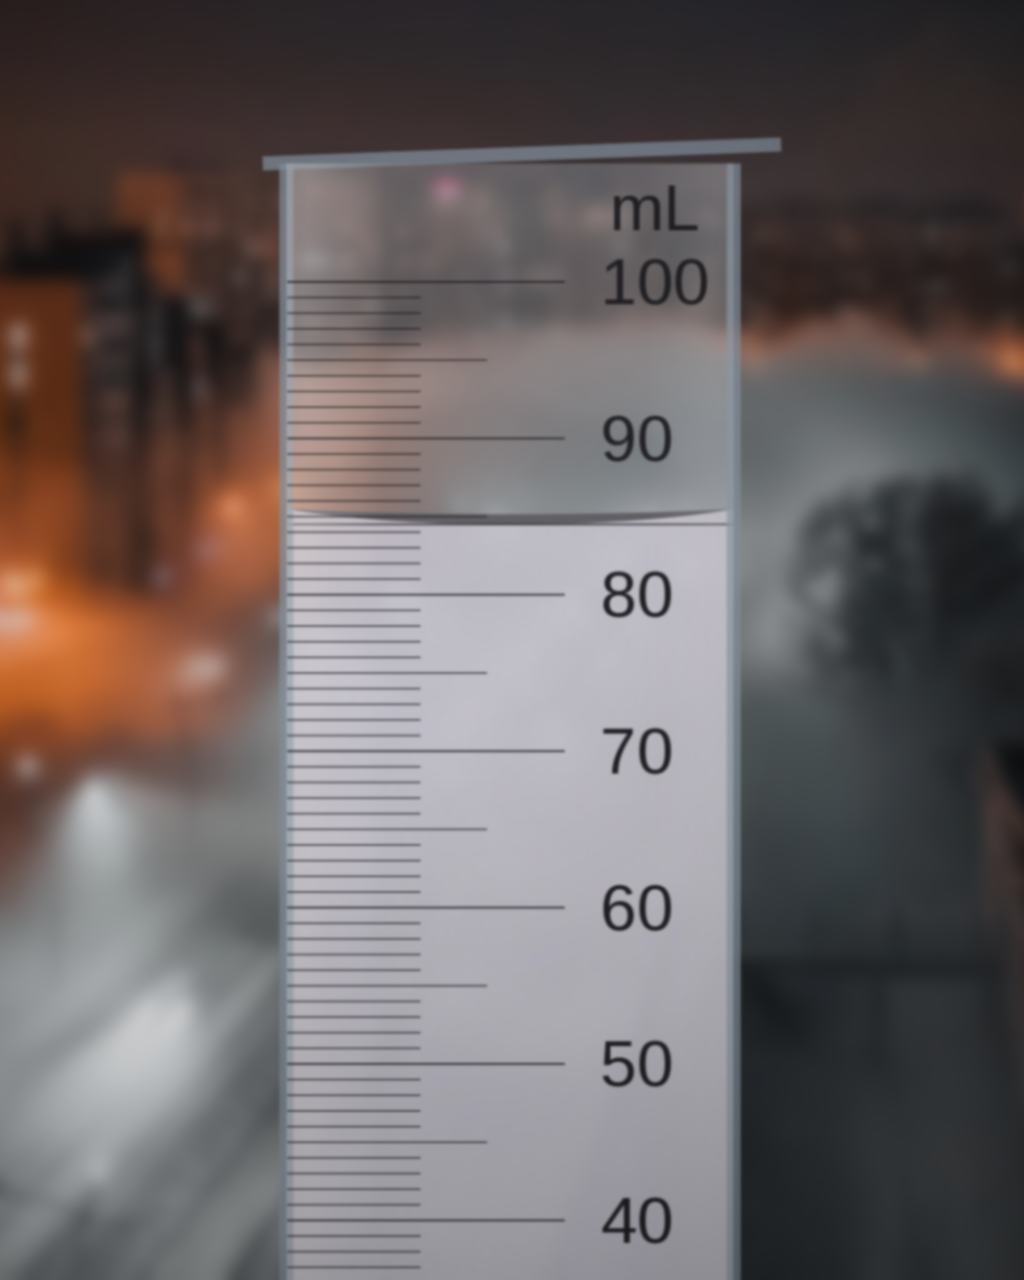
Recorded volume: **84.5** mL
